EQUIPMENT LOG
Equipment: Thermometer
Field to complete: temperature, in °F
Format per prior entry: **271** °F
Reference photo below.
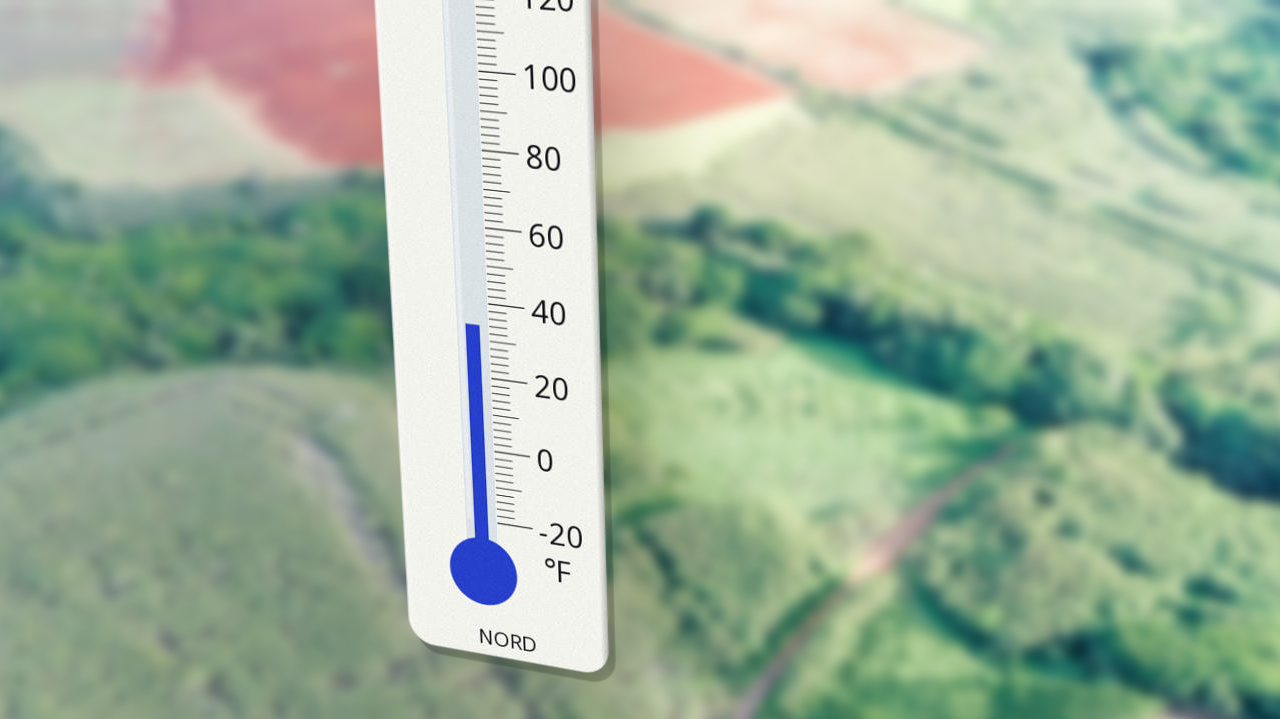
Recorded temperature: **34** °F
